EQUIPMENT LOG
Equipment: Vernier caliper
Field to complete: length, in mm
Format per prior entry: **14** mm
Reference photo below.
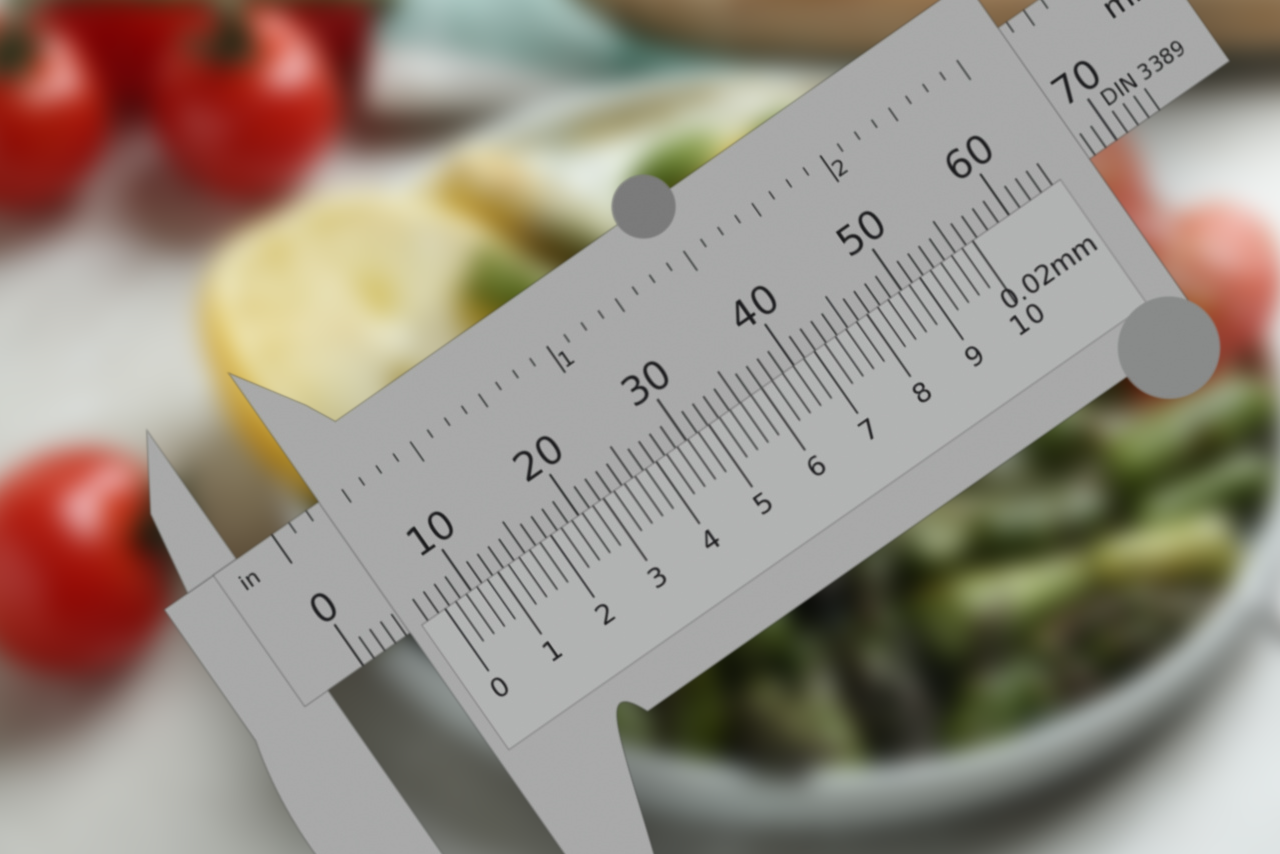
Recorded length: **7.6** mm
